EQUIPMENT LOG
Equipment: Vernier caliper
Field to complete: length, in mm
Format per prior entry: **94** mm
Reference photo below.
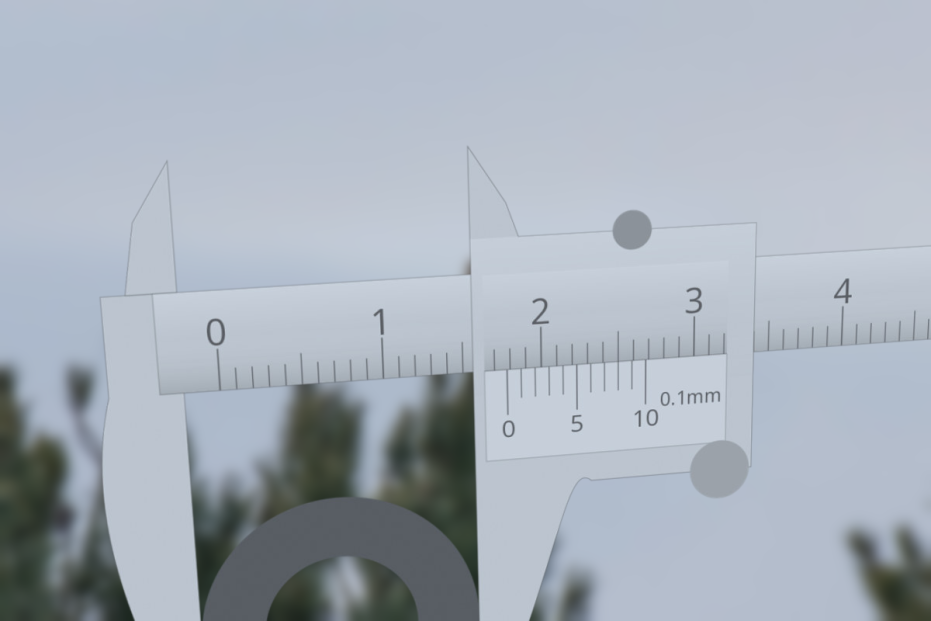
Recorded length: **17.8** mm
